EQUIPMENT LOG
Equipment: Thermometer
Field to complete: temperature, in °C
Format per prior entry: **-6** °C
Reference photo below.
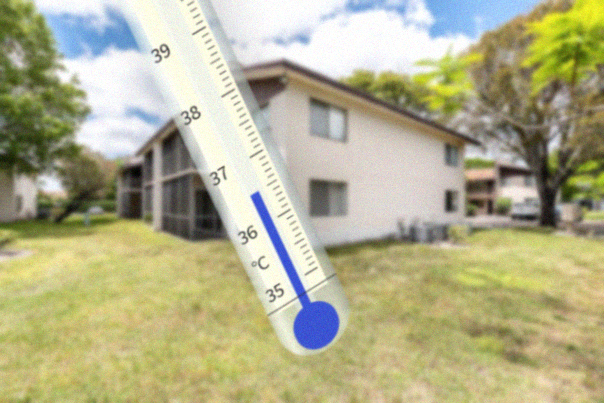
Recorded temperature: **36.5** °C
